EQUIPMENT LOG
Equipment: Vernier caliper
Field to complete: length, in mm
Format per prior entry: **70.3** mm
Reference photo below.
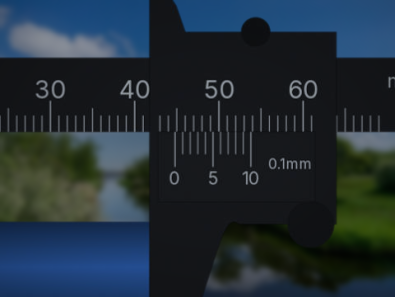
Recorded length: **44.8** mm
